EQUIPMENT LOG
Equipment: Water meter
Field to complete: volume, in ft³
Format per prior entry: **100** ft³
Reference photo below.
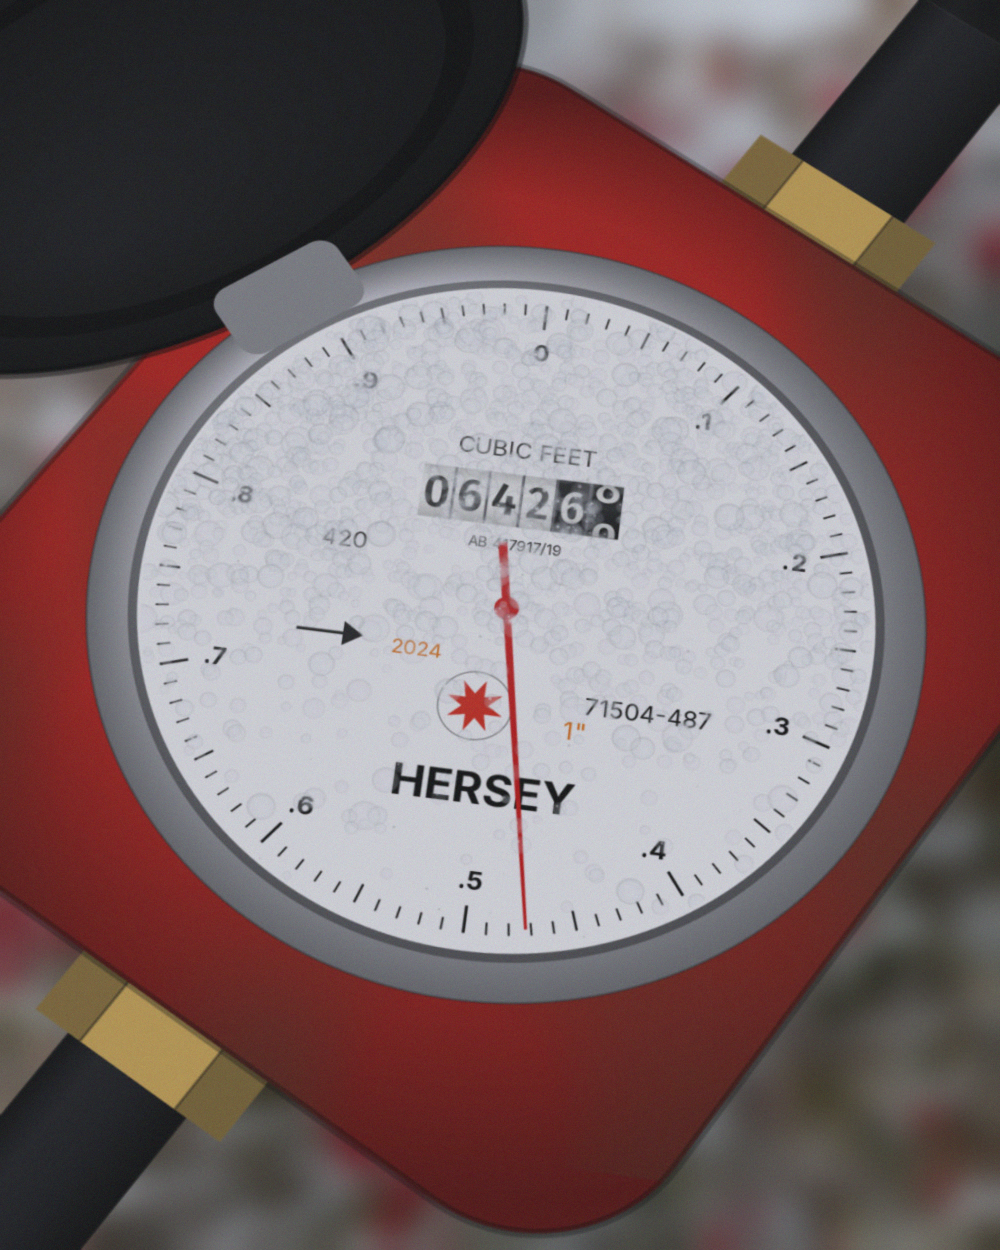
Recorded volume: **64268.47** ft³
